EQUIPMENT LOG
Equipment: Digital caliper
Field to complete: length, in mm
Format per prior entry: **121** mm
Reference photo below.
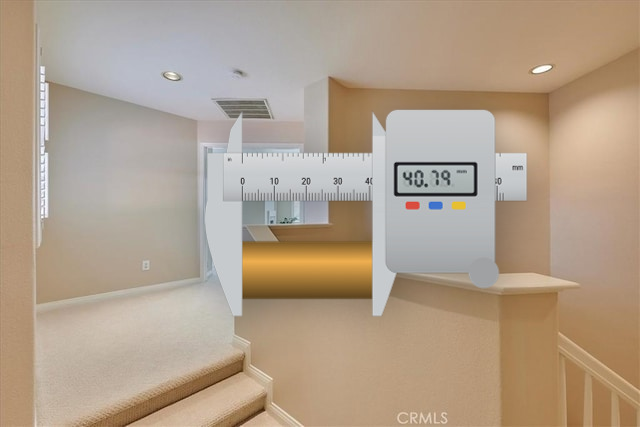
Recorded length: **40.79** mm
